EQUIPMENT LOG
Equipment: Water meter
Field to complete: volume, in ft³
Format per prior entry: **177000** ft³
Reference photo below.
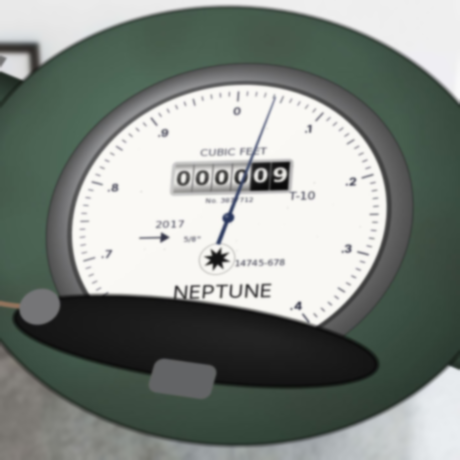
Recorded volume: **9.04** ft³
